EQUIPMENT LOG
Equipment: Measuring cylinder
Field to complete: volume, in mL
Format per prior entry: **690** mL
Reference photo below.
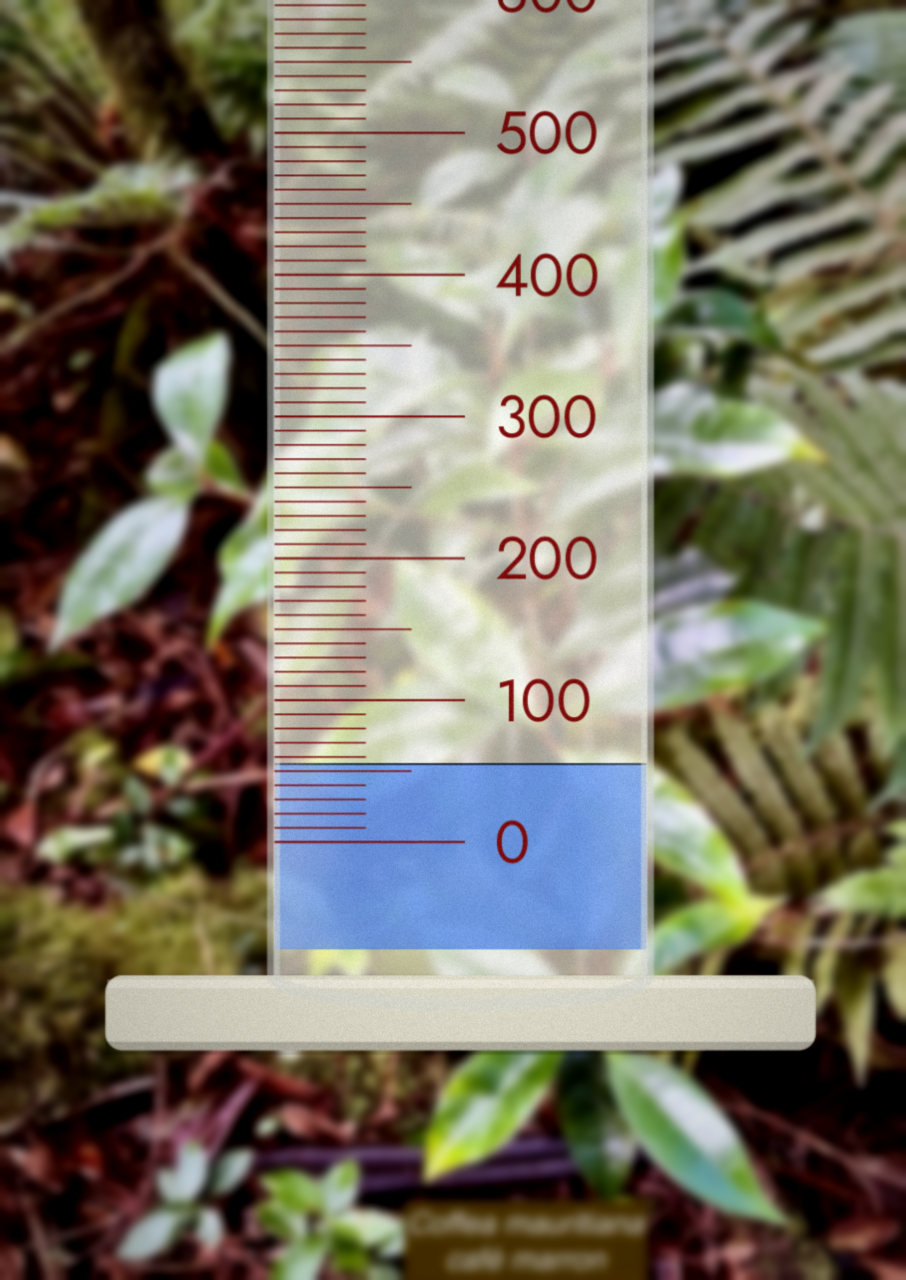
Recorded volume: **55** mL
